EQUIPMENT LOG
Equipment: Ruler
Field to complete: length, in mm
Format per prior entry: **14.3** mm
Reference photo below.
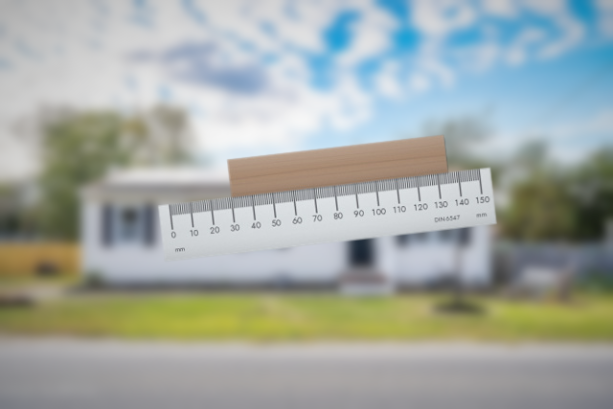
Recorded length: **105** mm
